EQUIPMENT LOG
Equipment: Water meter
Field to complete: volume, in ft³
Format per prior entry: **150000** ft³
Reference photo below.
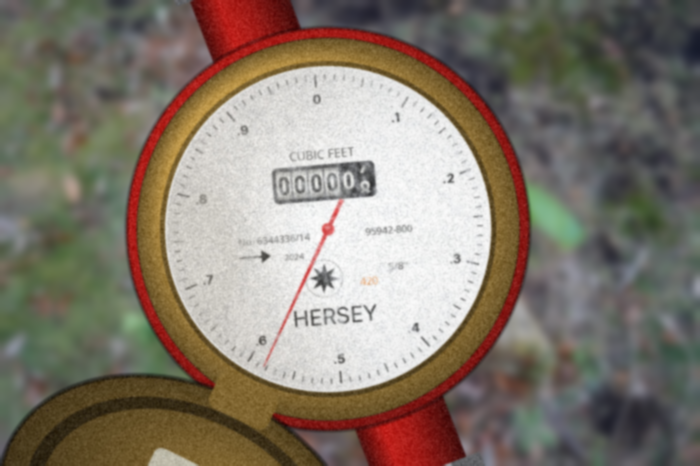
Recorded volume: **7.58** ft³
